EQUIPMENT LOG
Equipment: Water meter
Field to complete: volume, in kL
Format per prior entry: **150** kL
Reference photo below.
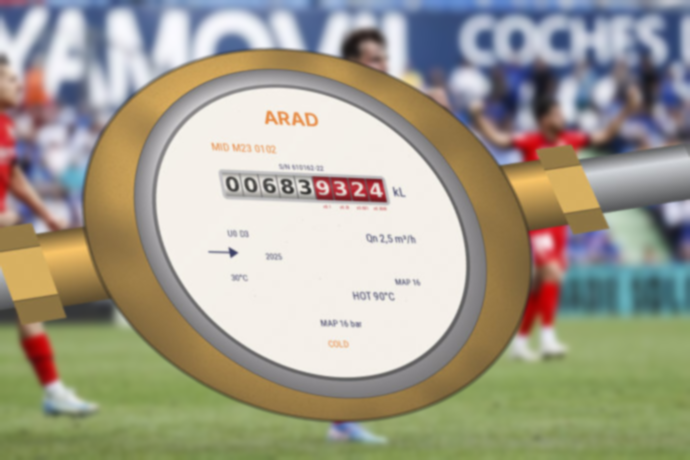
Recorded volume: **683.9324** kL
